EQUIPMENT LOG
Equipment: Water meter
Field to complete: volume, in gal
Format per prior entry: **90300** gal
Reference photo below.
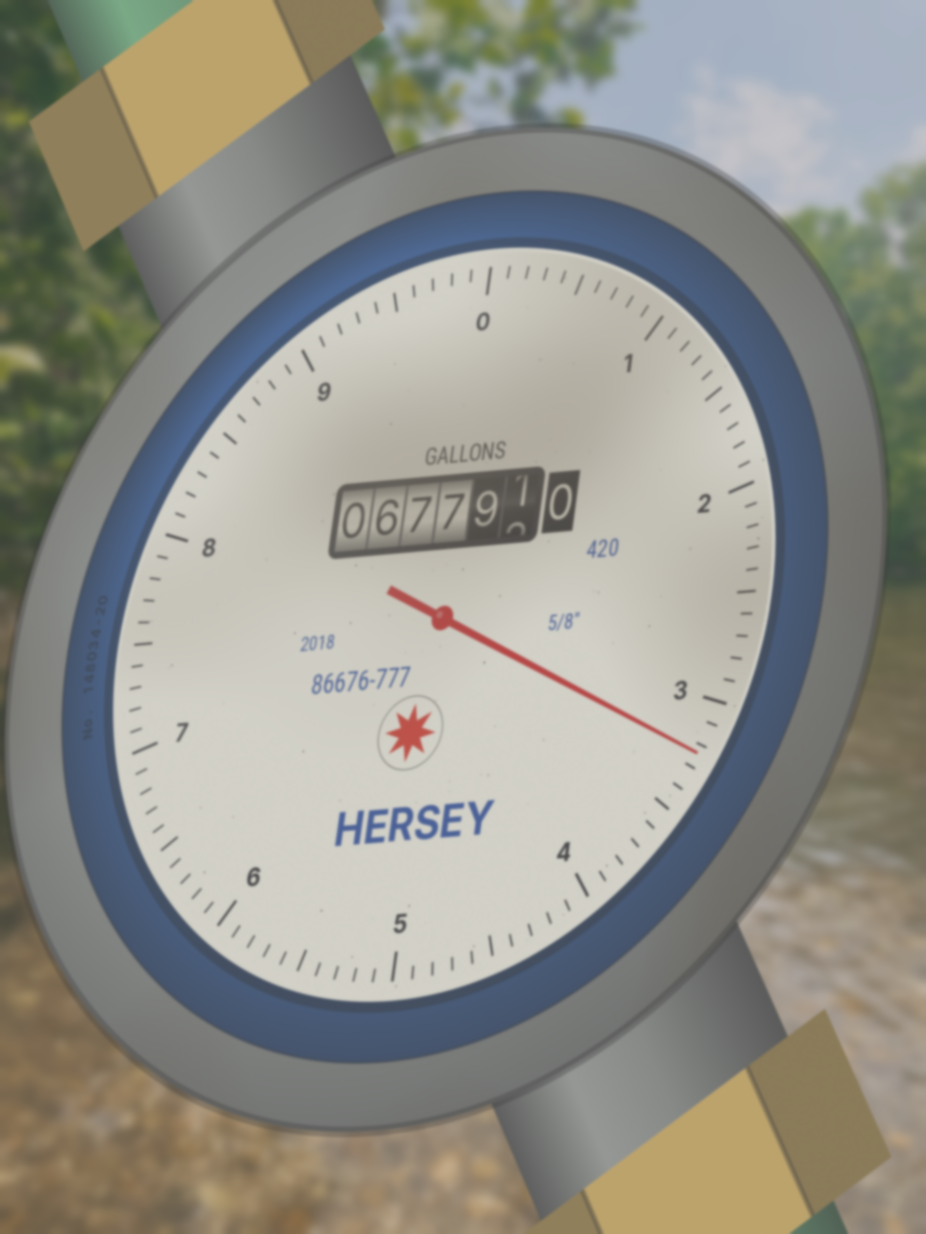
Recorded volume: **677913.2** gal
